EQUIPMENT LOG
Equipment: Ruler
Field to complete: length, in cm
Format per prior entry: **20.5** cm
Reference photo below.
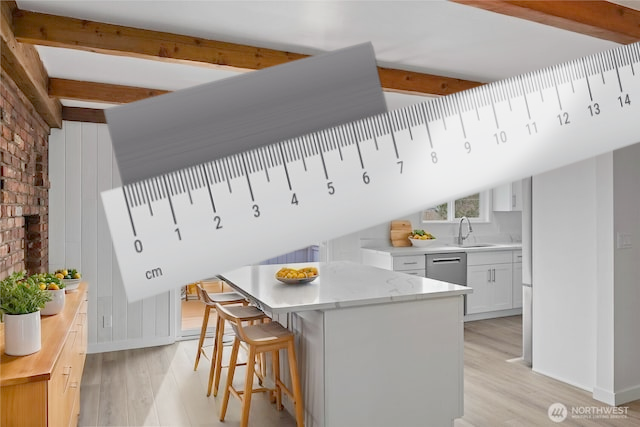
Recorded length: **7** cm
